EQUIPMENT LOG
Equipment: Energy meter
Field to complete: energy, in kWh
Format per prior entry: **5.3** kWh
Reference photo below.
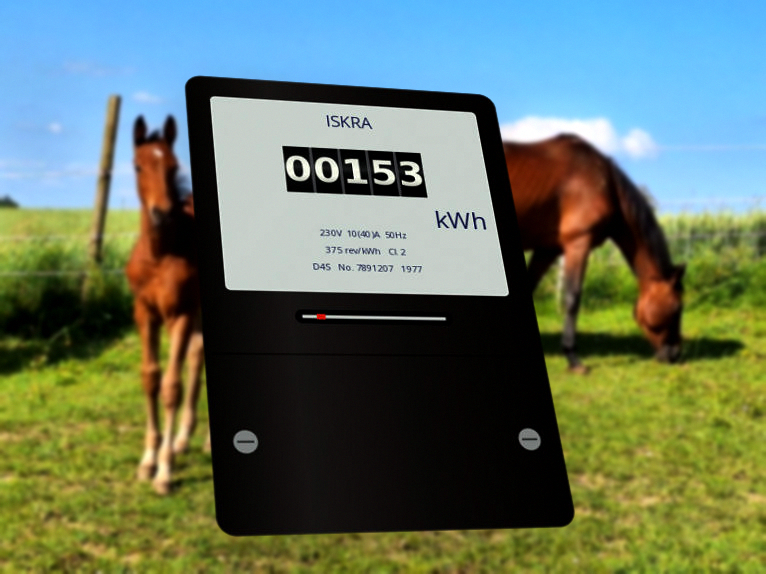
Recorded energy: **153** kWh
